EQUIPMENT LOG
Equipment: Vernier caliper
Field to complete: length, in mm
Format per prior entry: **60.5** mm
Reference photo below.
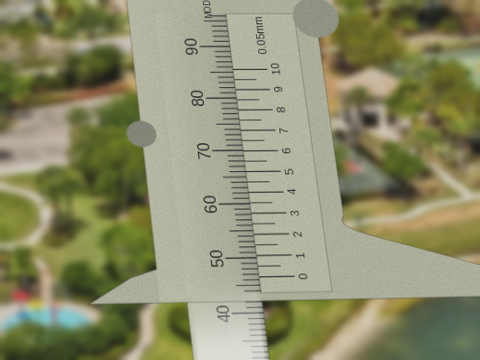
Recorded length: **46.5** mm
